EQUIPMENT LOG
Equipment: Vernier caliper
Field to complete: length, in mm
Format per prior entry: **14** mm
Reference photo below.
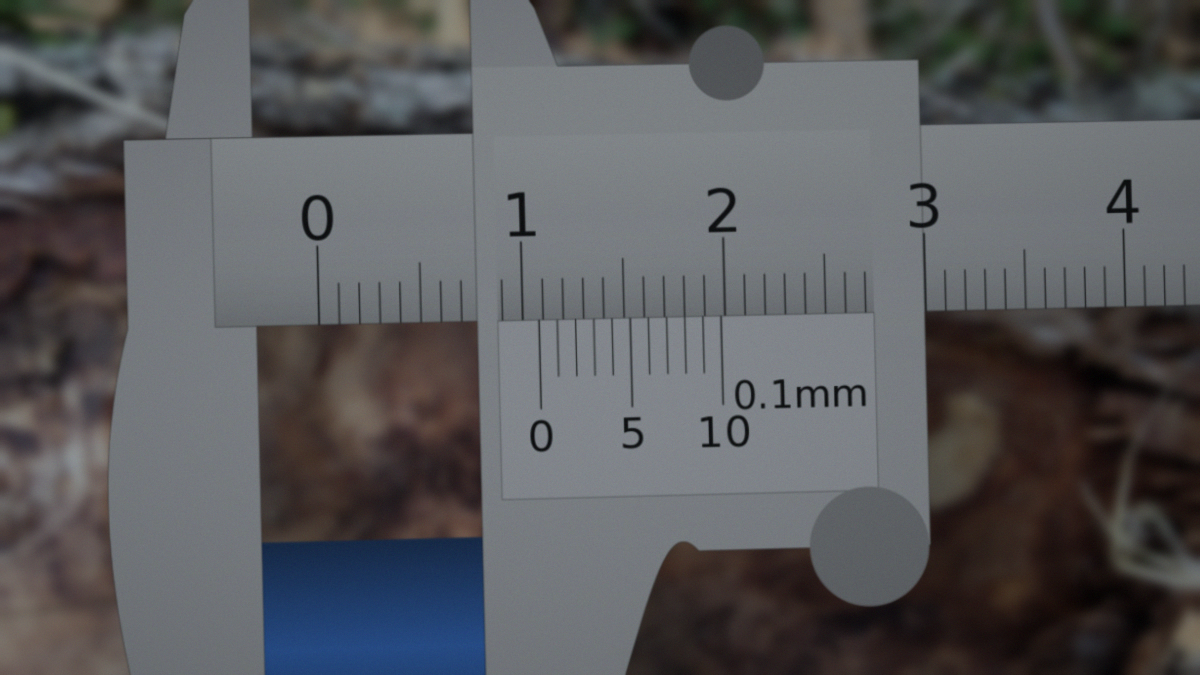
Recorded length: **10.8** mm
